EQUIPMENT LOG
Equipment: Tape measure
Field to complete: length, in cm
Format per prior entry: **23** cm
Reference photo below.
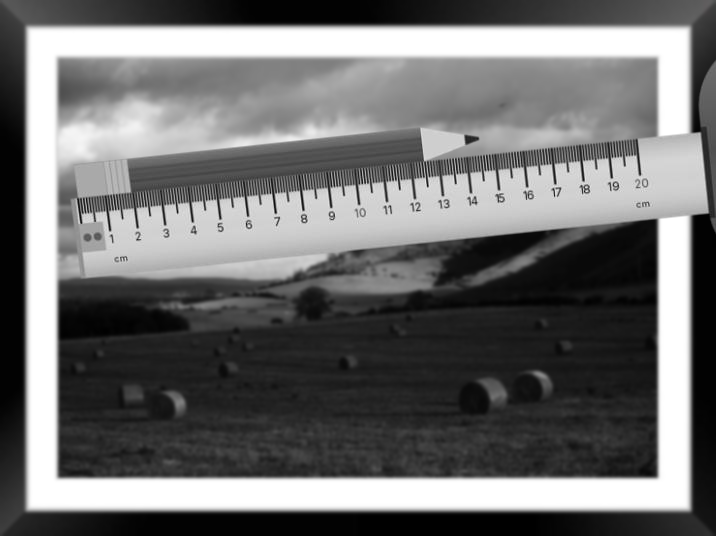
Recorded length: **14.5** cm
